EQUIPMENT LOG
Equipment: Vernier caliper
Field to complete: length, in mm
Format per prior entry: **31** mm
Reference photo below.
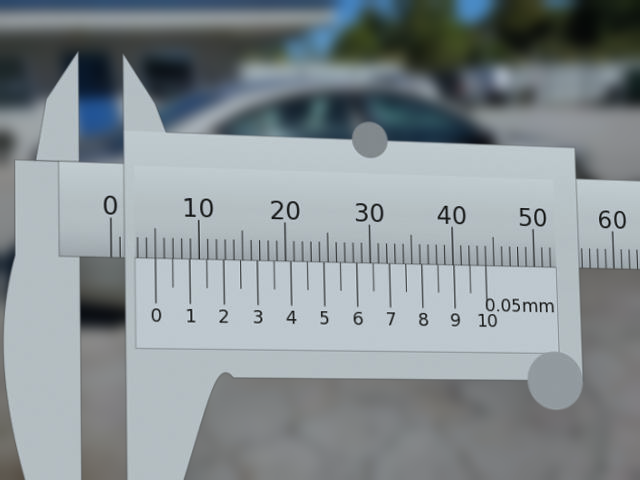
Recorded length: **5.0** mm
